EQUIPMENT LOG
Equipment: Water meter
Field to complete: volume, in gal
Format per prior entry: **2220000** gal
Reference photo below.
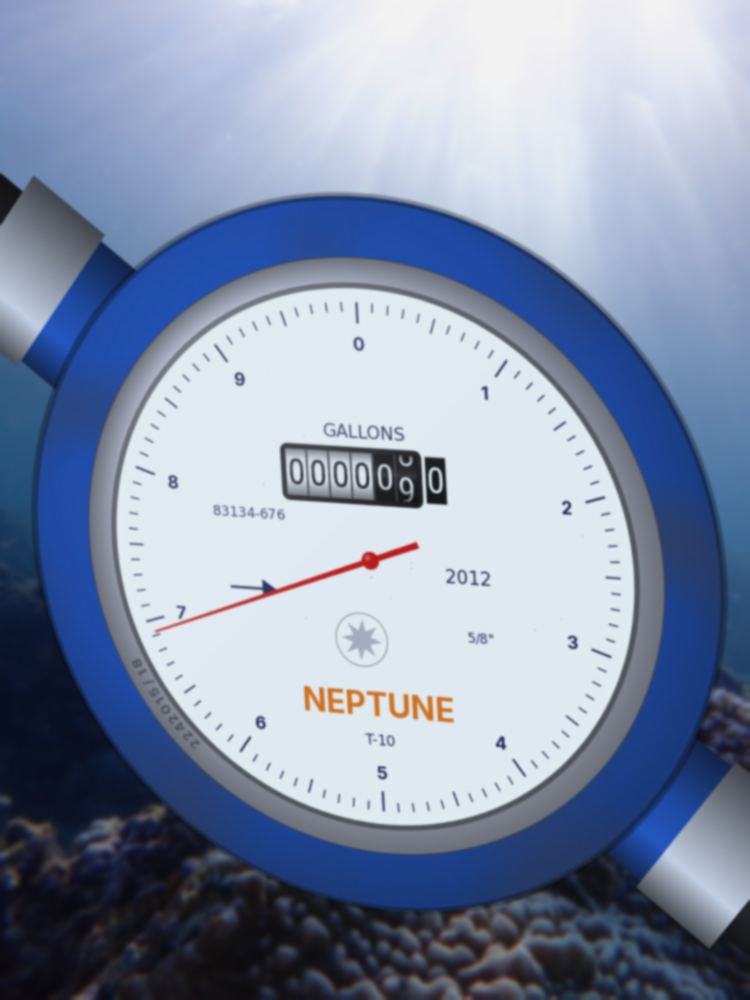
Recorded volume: **86.9** gal
